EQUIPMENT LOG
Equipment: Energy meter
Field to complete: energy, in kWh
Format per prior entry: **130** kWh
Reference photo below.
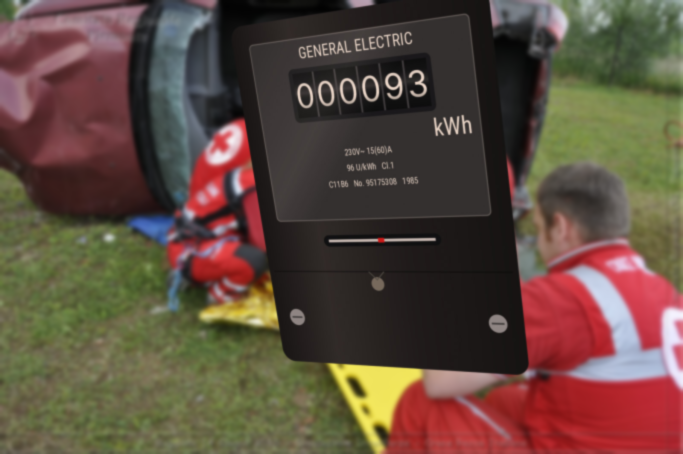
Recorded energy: **93** kWh
